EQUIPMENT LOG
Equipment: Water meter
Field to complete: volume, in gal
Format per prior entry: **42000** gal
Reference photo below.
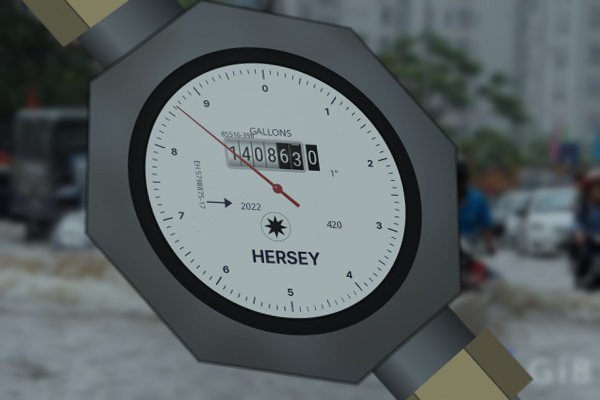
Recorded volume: **1408628.6** gal
